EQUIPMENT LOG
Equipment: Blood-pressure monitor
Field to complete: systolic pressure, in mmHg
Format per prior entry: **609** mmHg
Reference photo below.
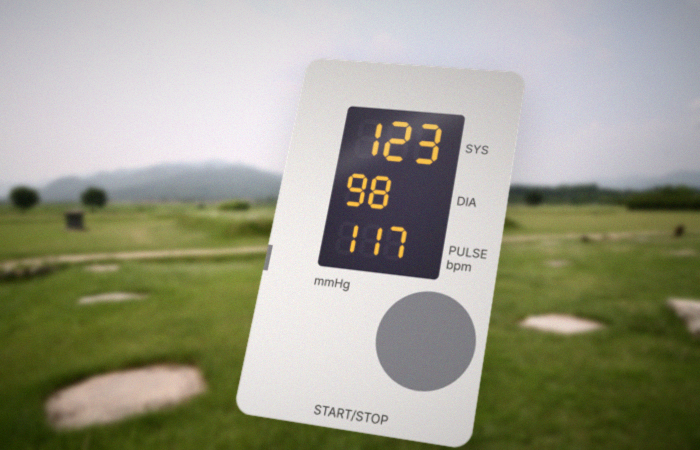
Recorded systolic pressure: **123** mmHg
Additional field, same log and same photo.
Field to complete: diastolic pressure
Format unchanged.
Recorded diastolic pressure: **98** mmHg
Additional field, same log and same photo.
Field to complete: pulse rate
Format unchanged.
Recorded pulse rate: **117** bpm
